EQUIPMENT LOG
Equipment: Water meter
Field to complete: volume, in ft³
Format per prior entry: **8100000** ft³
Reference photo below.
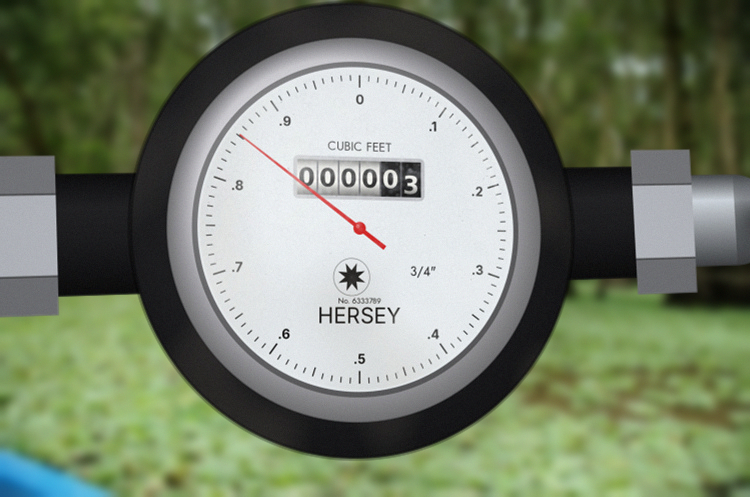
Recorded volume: **2.85** ft³
